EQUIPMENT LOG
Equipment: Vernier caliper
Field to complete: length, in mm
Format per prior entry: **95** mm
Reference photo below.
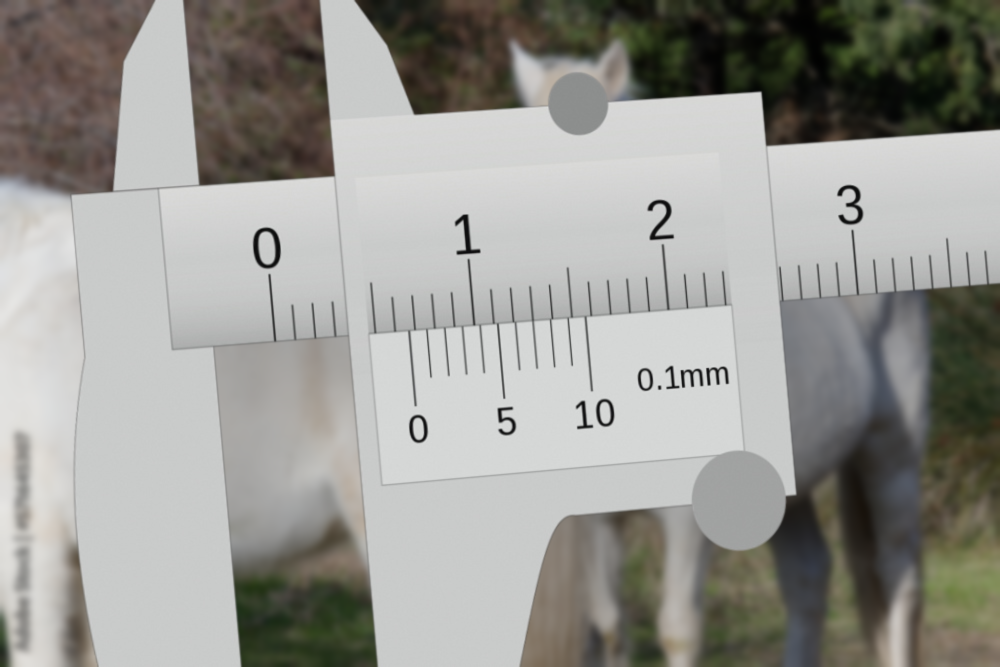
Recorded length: **6.7** mm
